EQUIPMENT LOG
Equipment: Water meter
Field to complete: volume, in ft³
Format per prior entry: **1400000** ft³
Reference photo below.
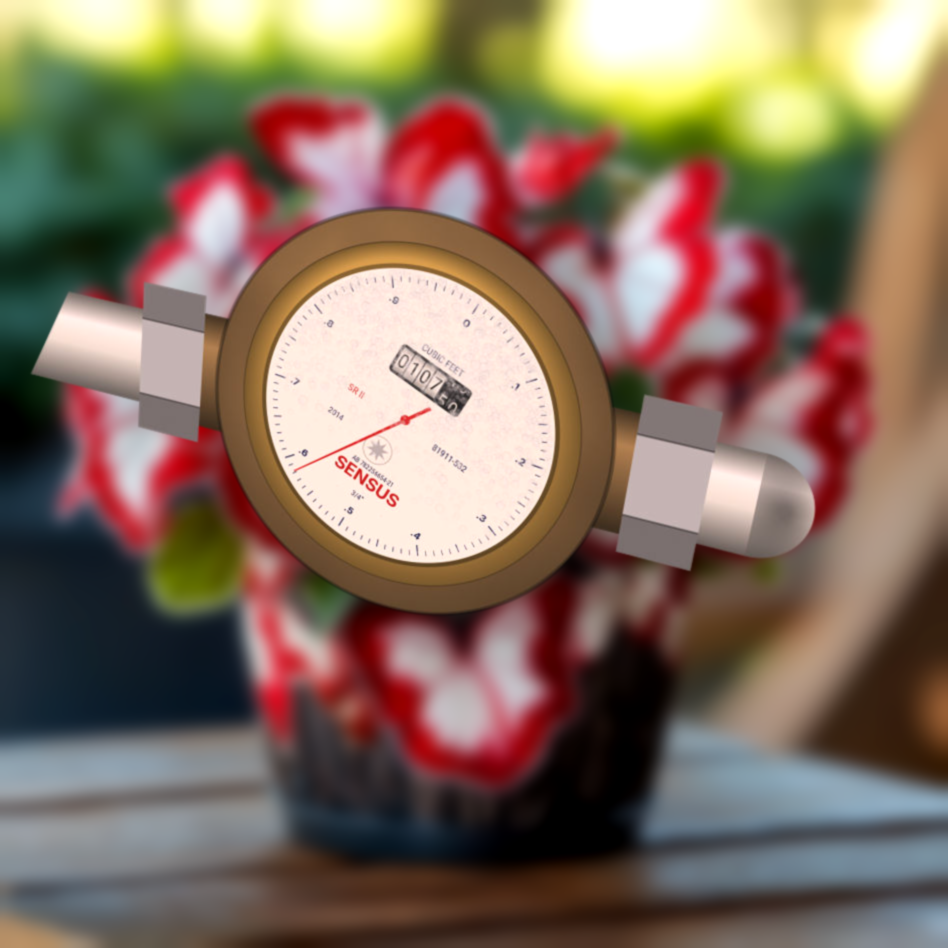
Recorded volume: **10749.58** ft³
